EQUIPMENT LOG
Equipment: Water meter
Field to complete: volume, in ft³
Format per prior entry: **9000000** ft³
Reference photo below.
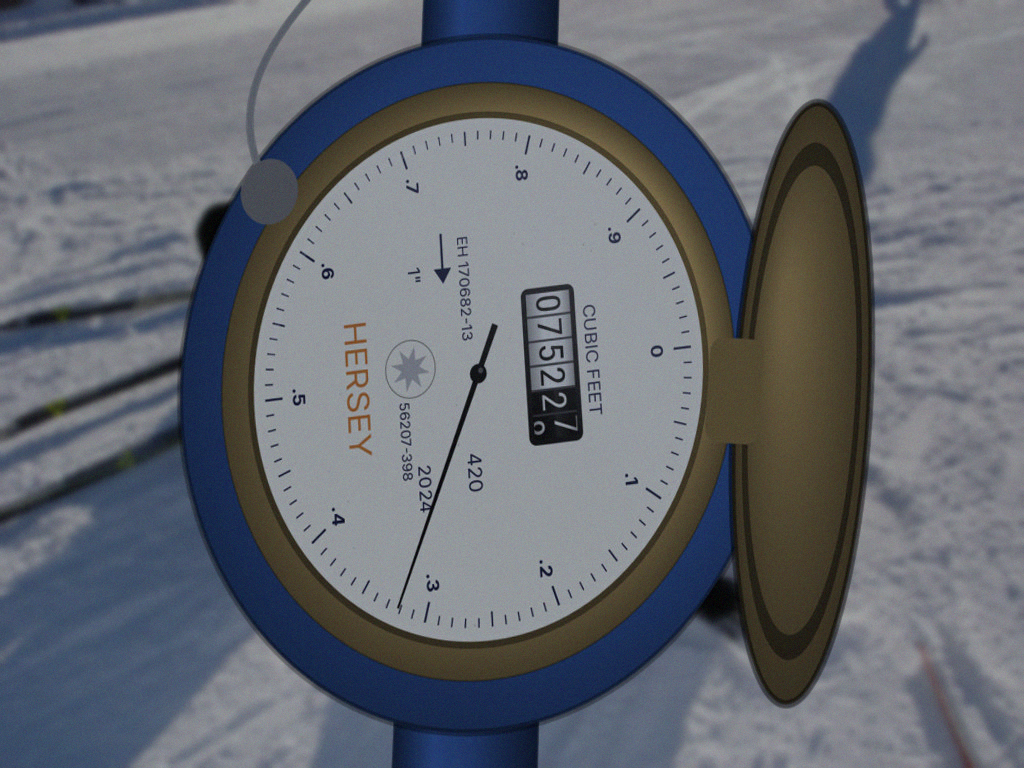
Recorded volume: **75227.32** ft³
